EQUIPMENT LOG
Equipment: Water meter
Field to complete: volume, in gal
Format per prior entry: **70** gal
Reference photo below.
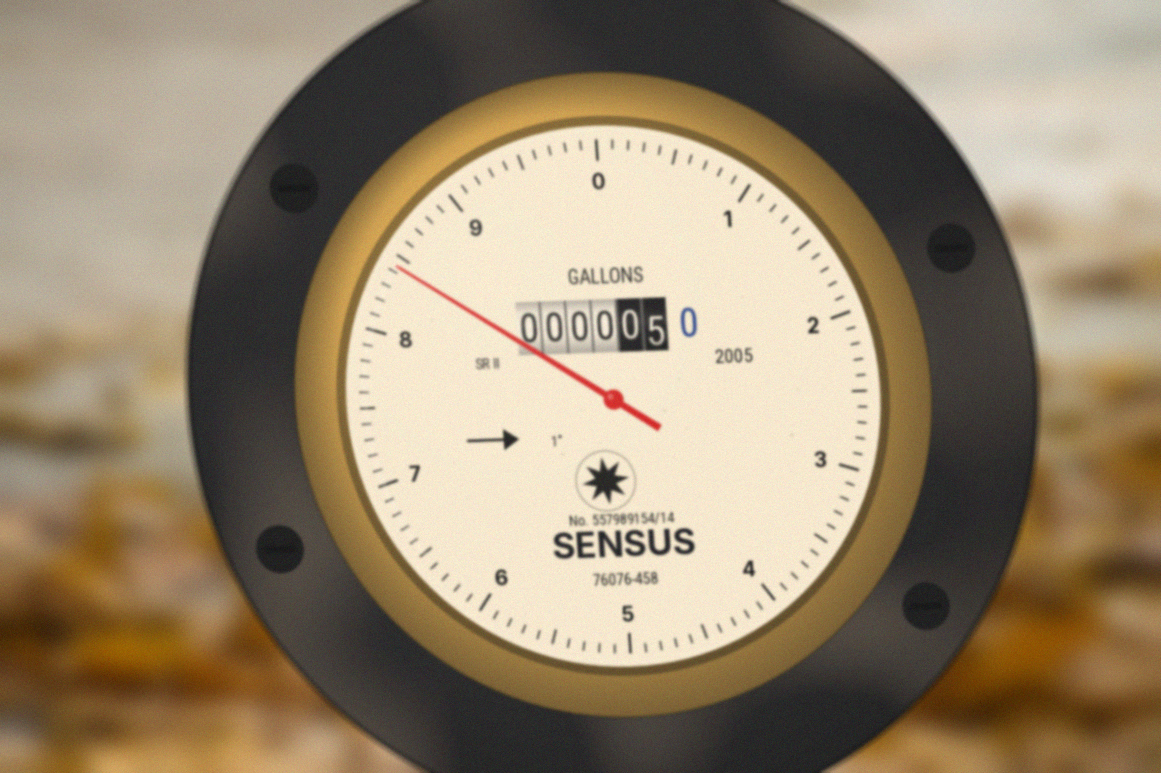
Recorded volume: **48.4** gal
